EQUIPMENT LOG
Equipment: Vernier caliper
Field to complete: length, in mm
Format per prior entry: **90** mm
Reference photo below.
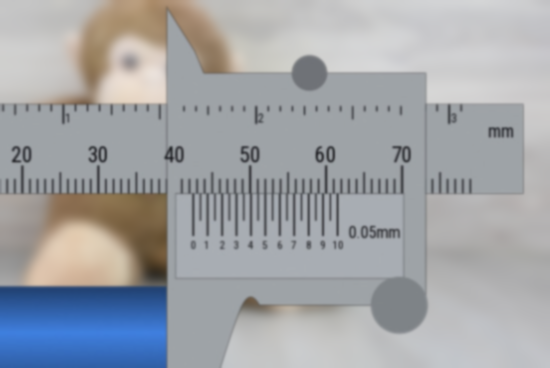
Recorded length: **42.5** mm
